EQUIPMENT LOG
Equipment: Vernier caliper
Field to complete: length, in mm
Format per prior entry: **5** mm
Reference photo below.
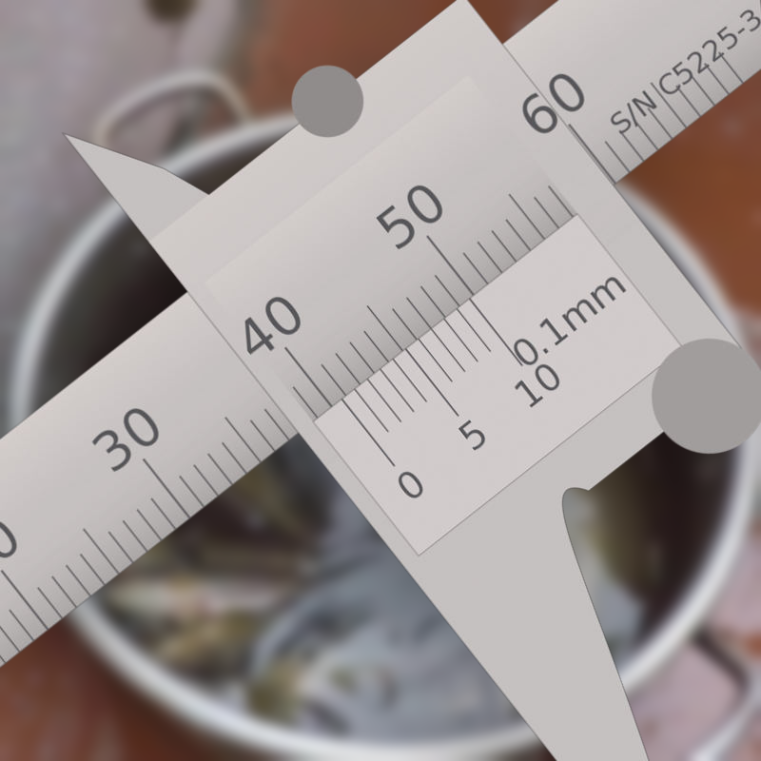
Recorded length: **40.7** mm
